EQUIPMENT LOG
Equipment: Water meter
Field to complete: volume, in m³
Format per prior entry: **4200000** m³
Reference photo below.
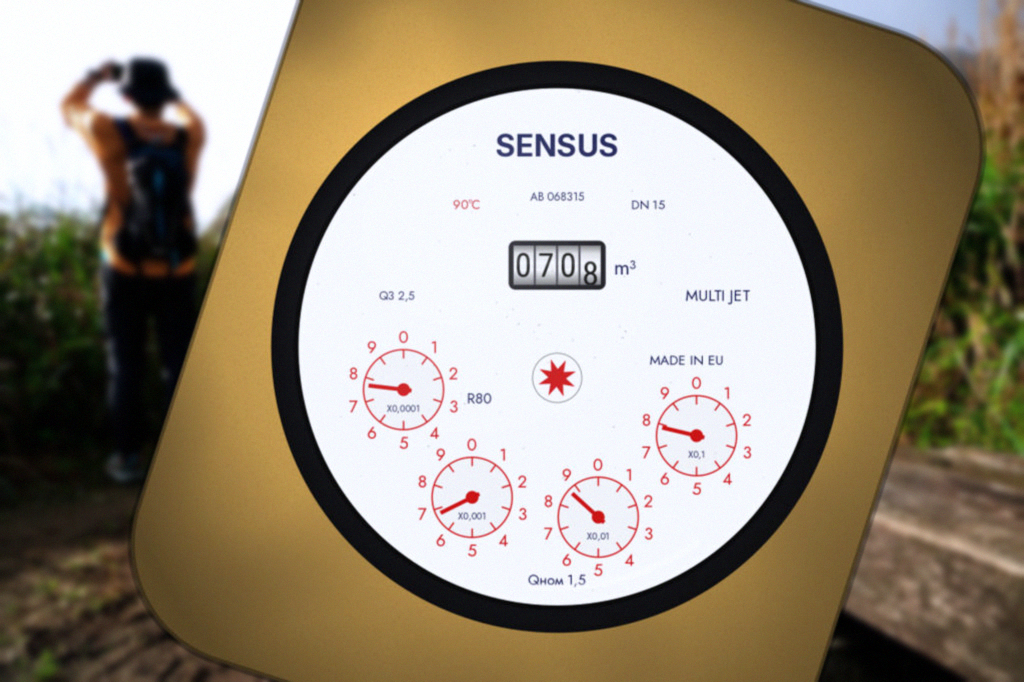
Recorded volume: **707.7867** m³
